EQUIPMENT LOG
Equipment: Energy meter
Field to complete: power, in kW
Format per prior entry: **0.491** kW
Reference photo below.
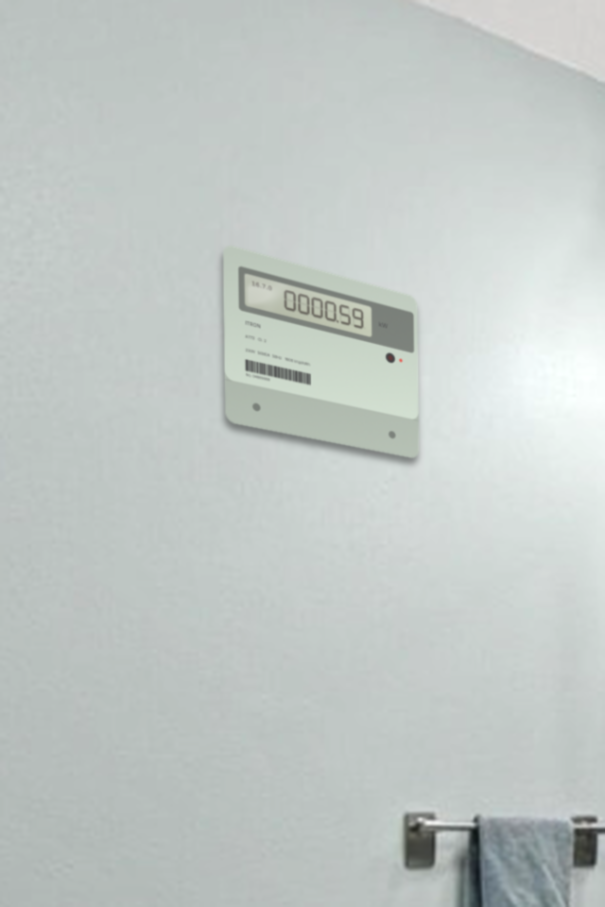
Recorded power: **0.59** kW
